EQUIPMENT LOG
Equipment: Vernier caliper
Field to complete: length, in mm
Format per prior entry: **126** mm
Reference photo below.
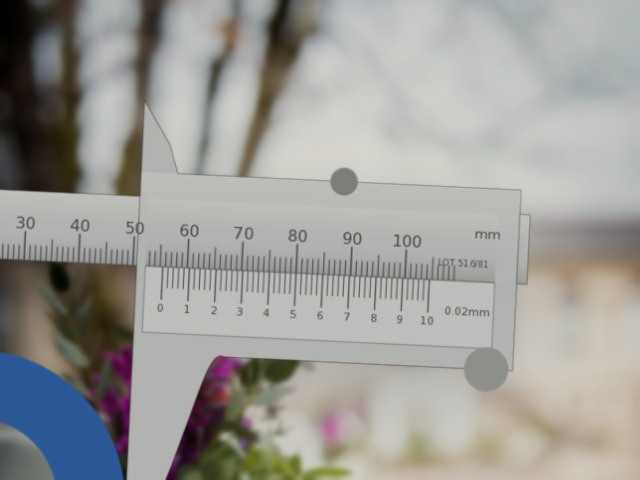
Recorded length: **55.5** mm
